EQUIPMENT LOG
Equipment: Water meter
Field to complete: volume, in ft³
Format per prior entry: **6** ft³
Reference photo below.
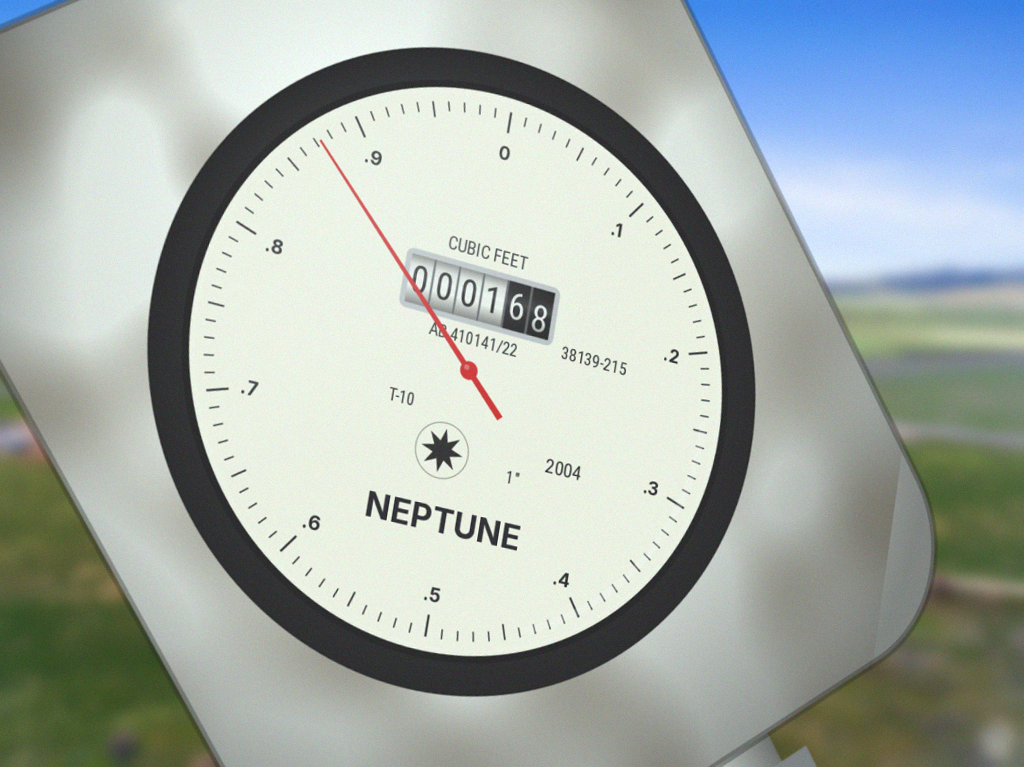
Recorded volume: **167.87** ft³
